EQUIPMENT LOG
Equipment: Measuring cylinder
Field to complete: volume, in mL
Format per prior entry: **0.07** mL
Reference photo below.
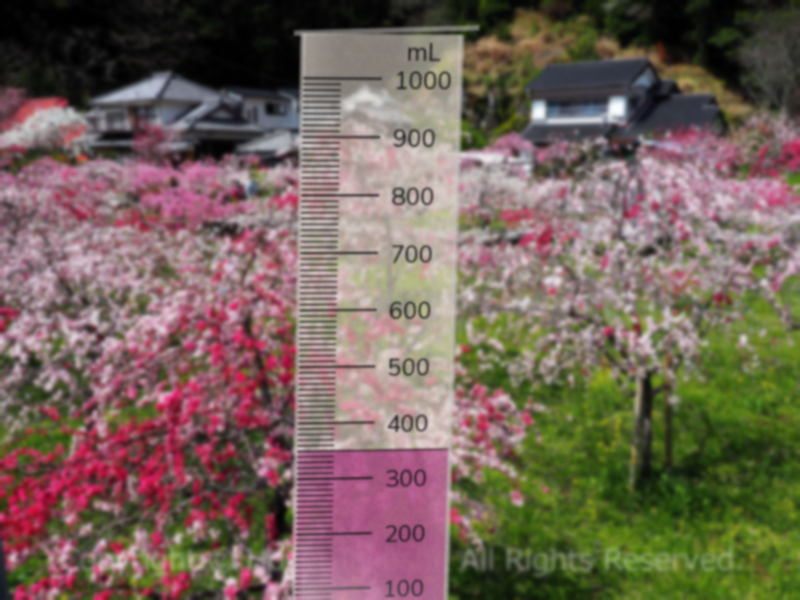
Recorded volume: **350** mL
